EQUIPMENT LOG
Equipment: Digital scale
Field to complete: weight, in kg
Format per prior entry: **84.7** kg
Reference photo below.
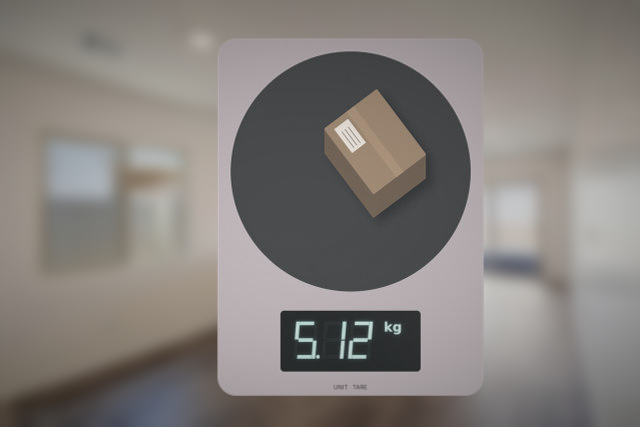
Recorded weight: **5.12** kg
